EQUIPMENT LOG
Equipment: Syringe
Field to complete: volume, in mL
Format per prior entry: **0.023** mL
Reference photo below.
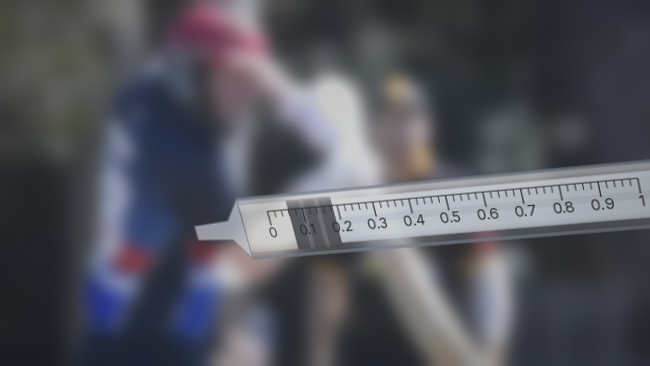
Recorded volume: **0.06** mL
